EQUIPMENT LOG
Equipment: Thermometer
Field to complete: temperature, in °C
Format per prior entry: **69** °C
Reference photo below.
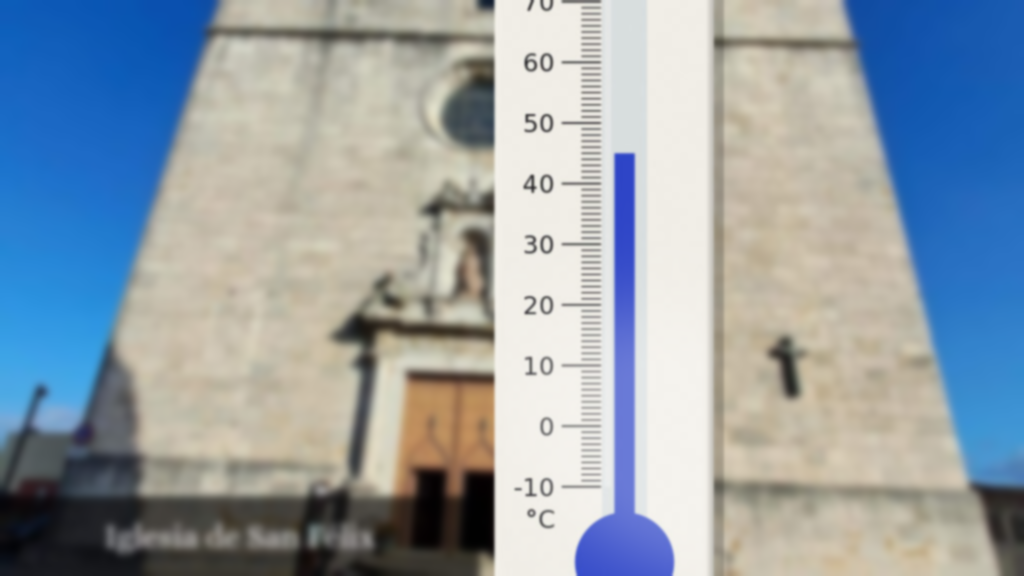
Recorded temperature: **45** °C
